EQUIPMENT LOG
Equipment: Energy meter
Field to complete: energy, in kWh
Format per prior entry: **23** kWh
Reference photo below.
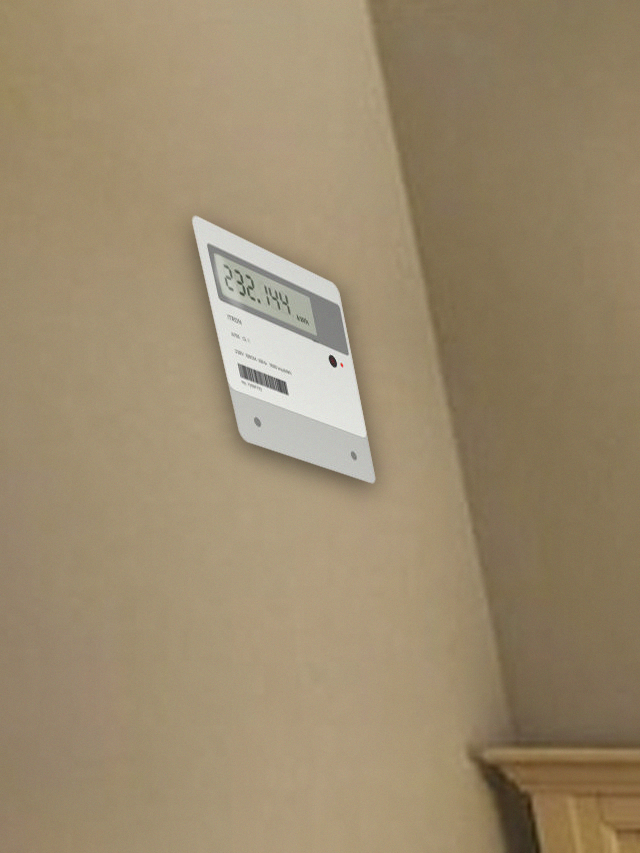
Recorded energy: **232.144** kWh
